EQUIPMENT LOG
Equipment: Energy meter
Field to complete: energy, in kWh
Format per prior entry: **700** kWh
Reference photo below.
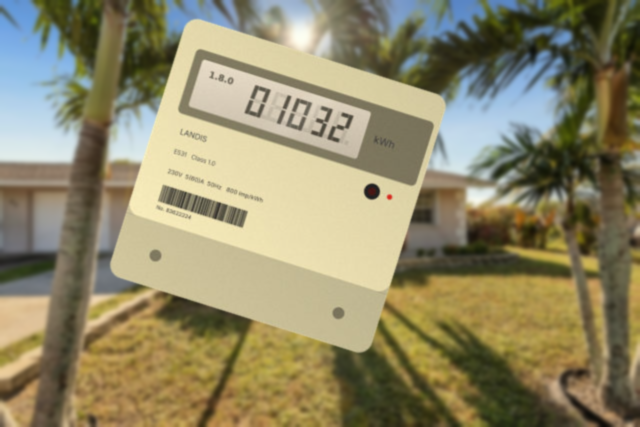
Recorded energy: **1032** kWh
